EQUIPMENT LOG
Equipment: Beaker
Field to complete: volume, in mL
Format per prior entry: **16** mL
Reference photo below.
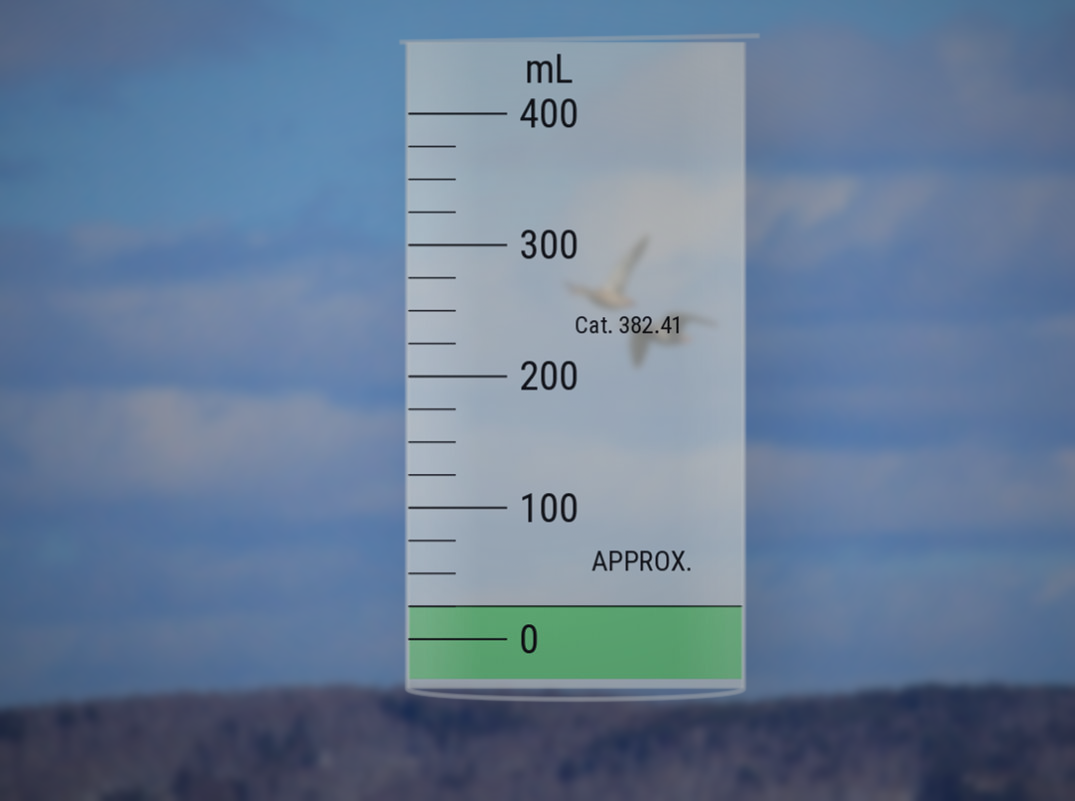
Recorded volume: **25** mL
